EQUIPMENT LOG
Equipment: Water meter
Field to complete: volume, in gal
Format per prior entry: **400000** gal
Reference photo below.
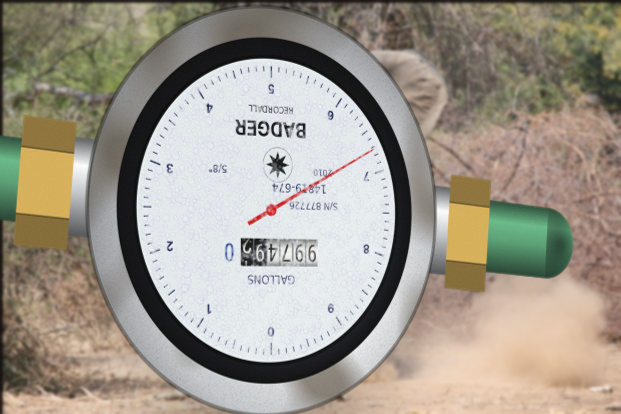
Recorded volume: **9974916.7** gal
